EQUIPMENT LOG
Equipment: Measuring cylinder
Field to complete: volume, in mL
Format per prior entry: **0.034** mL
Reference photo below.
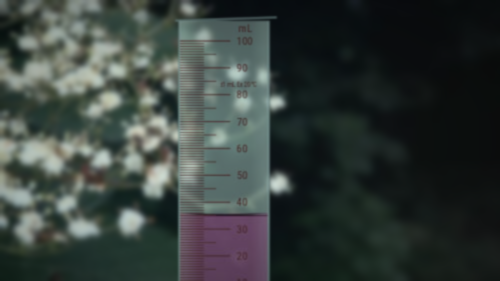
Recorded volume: **35** mL
